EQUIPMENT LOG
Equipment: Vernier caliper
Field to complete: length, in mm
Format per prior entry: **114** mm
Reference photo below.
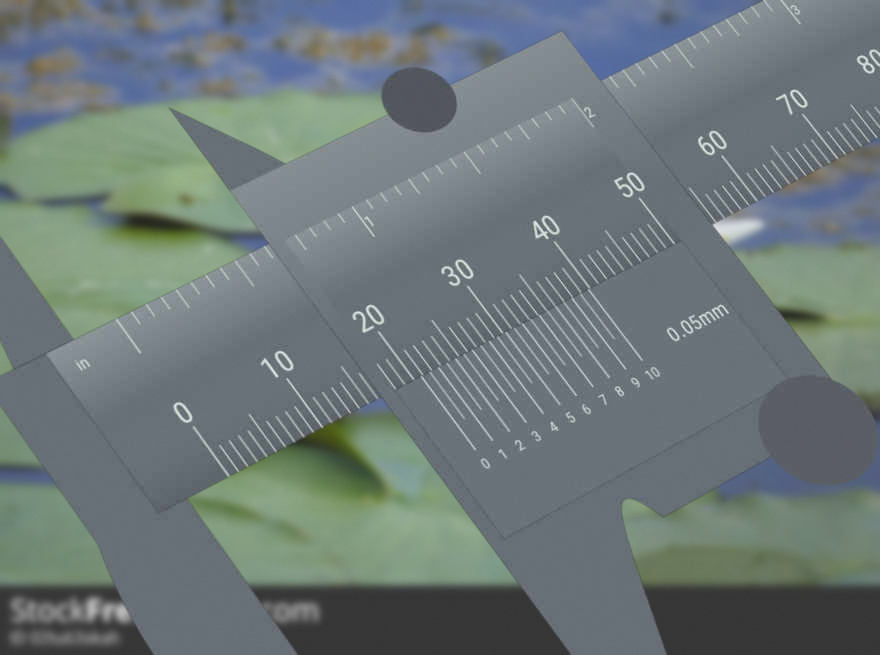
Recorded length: **20.8** mm
